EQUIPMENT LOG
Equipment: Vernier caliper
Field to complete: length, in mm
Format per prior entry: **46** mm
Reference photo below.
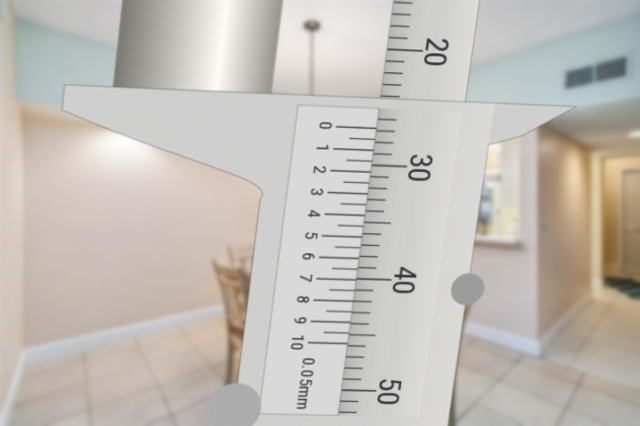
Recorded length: **26.8** mm
